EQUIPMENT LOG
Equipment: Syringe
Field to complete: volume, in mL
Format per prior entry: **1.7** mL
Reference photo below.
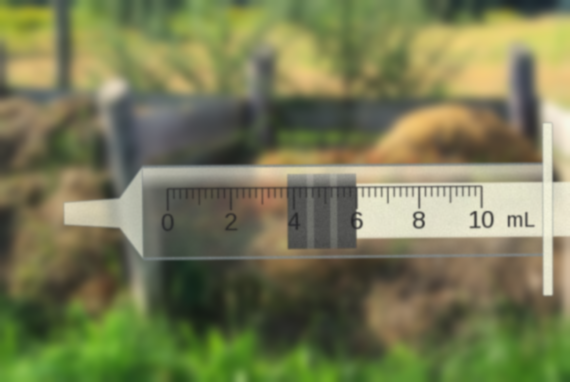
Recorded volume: **3.8** mL
